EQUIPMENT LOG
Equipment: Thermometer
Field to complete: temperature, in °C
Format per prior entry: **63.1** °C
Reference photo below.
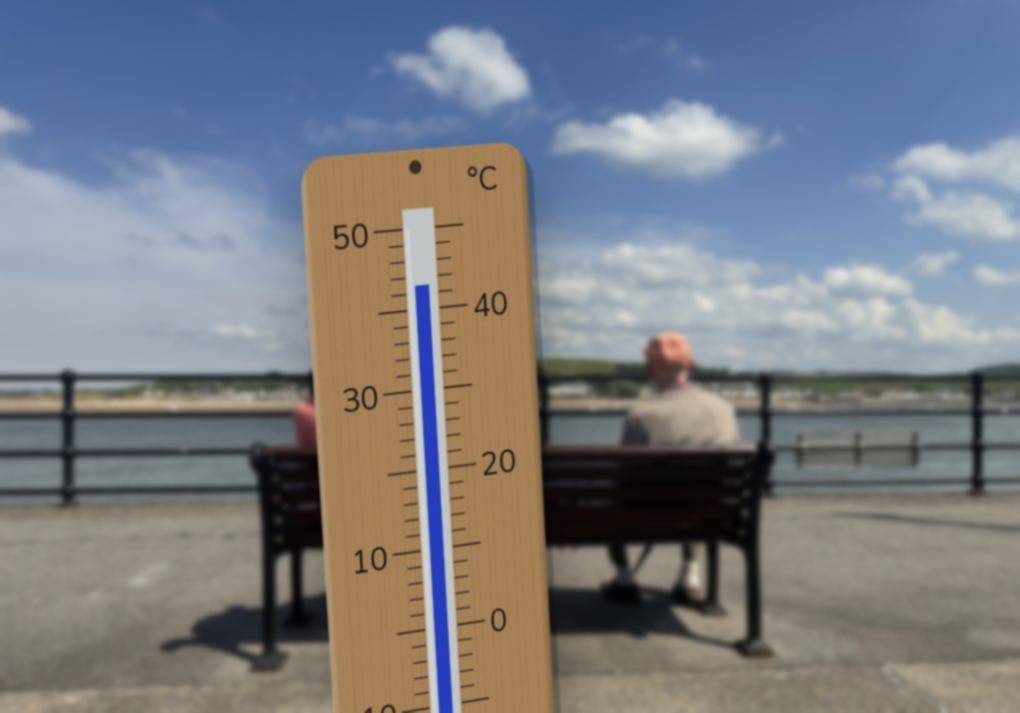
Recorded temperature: **43** °C
